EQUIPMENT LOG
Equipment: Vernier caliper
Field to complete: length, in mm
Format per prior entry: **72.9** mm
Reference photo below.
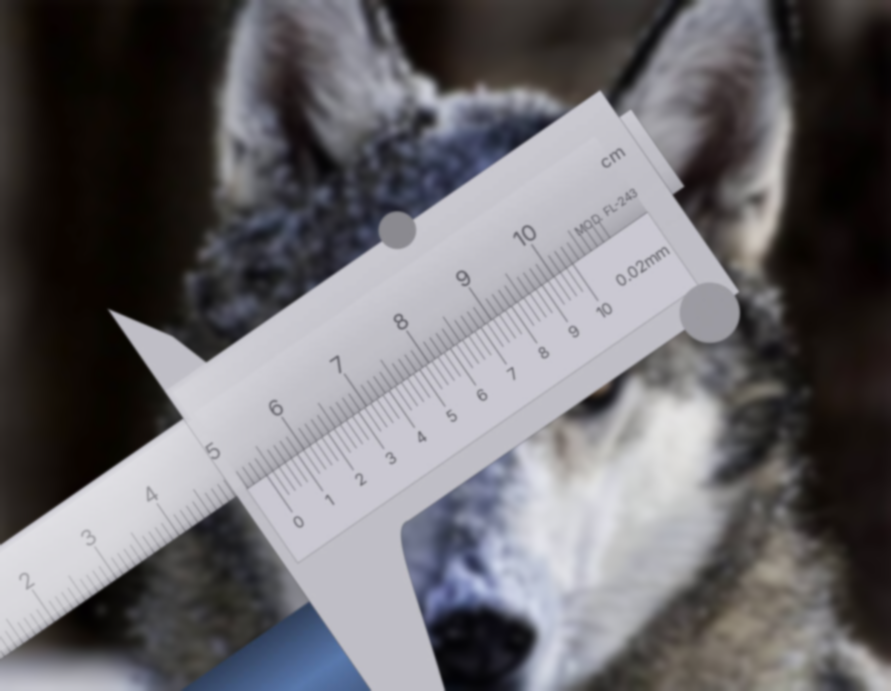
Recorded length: **54.0** mm
